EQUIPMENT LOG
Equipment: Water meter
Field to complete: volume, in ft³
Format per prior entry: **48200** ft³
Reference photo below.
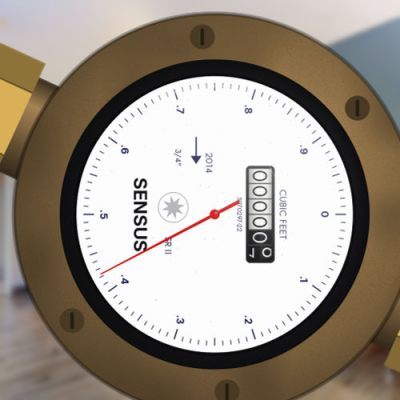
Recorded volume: **6.42** ft³
